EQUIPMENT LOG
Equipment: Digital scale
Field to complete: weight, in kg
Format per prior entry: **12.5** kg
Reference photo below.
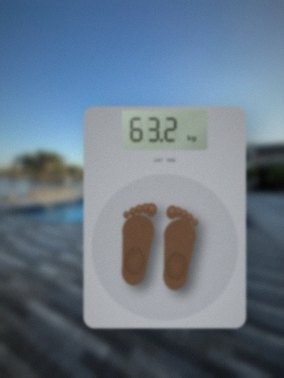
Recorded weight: **63.2** kg
